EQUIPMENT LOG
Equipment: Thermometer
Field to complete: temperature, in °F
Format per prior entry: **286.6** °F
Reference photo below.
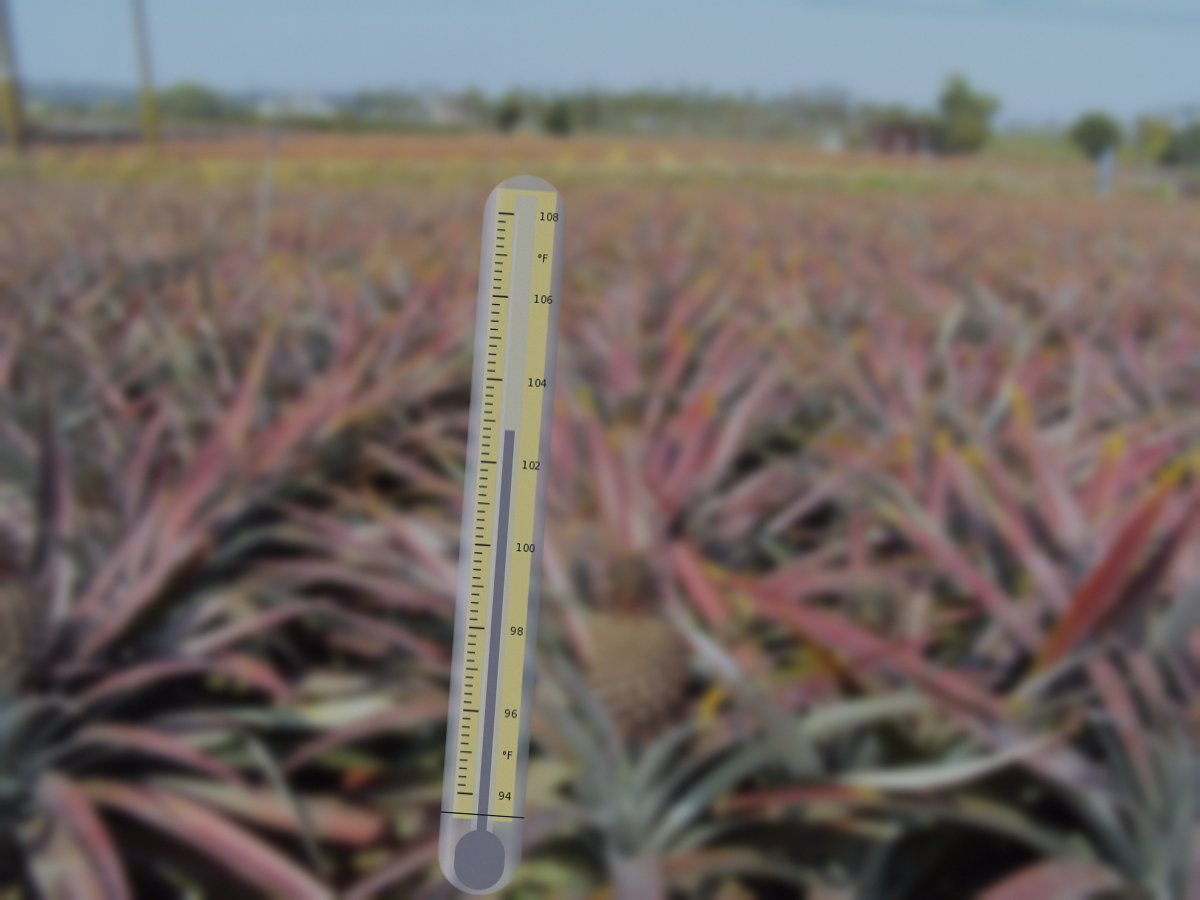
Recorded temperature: **102.8** °F
